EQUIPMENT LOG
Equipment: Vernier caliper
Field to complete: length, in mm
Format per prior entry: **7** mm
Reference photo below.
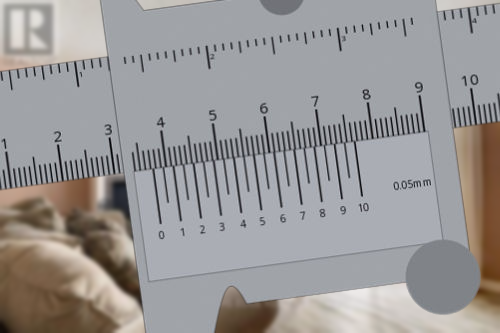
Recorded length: **37.5** mm
